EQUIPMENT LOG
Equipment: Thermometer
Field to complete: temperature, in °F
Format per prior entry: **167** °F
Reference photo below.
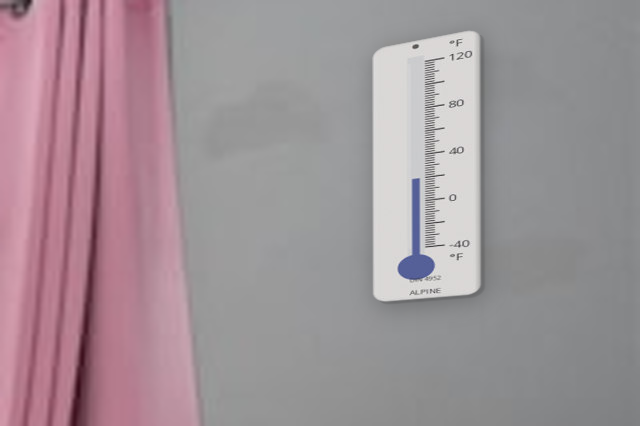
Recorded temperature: **20** °F
